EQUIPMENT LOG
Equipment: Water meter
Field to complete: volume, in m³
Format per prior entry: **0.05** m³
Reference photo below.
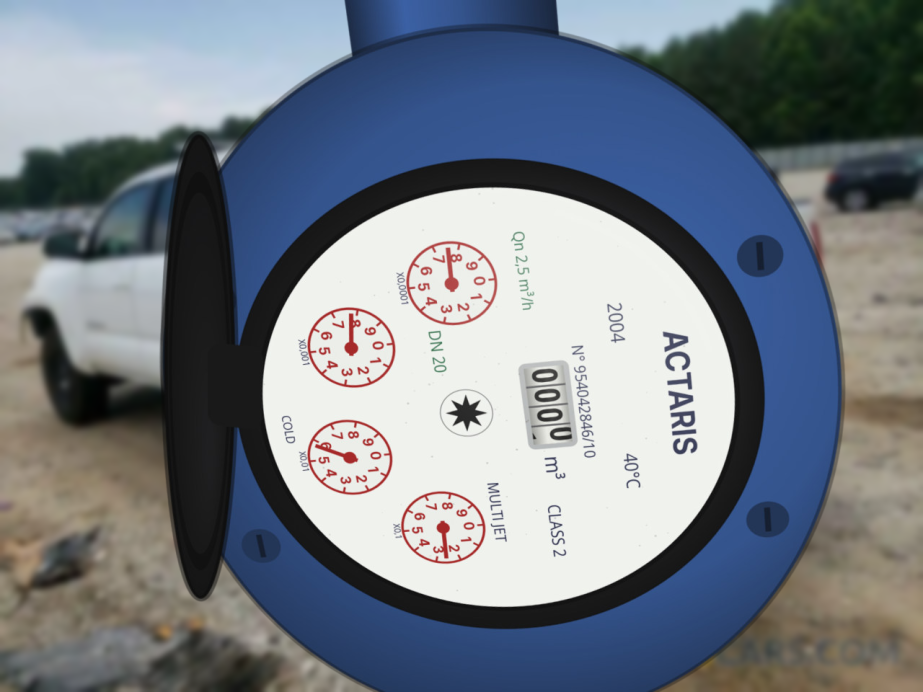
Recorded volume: **0.2577** m³
